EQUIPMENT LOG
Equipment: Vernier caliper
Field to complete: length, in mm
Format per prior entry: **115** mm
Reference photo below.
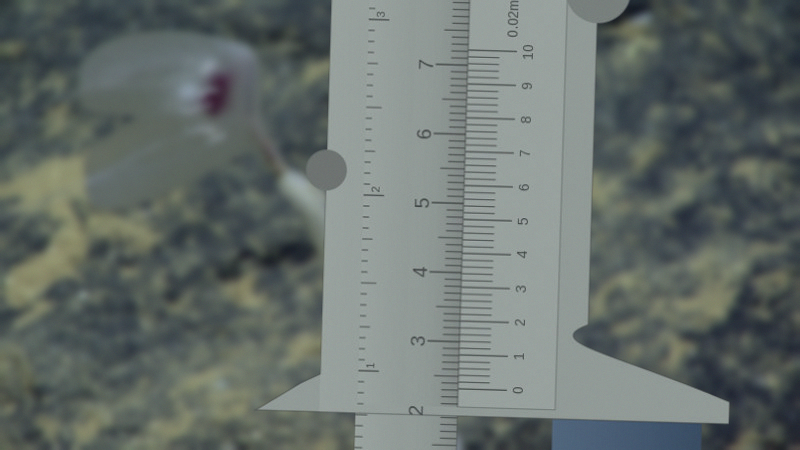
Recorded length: **23.2** mm
